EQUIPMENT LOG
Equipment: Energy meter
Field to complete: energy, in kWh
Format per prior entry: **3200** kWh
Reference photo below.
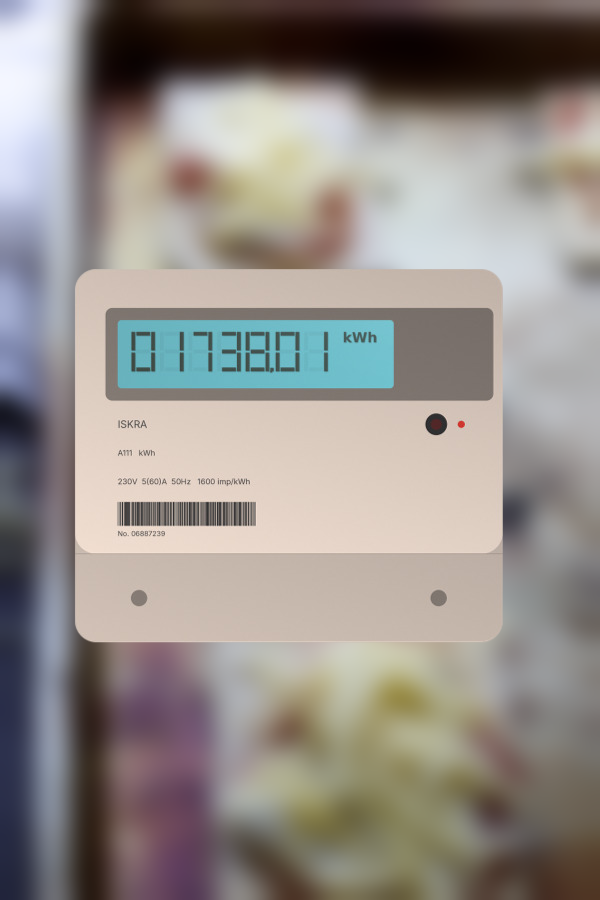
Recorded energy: **1738.01** kWh
